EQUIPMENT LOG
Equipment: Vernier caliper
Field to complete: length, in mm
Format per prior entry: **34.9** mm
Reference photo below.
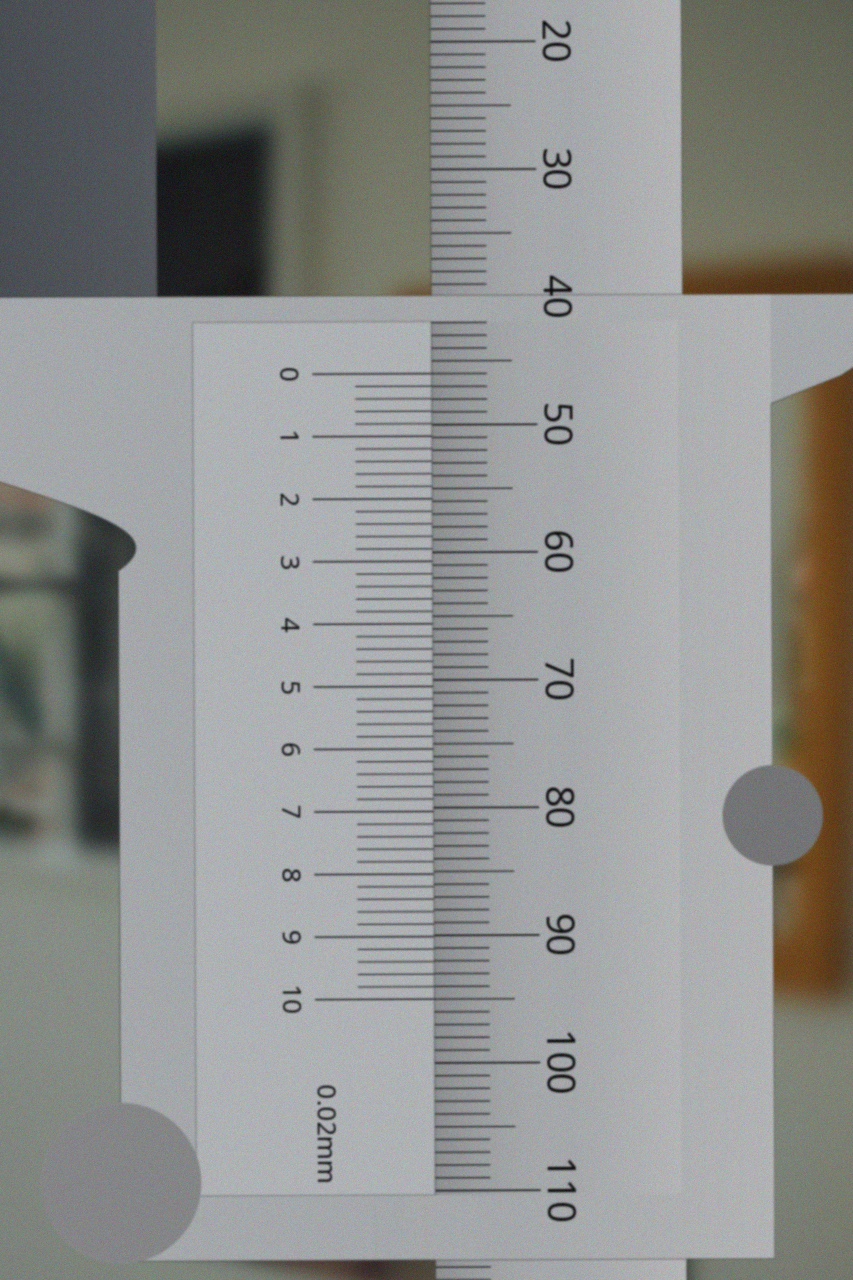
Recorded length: **46.0** mm
